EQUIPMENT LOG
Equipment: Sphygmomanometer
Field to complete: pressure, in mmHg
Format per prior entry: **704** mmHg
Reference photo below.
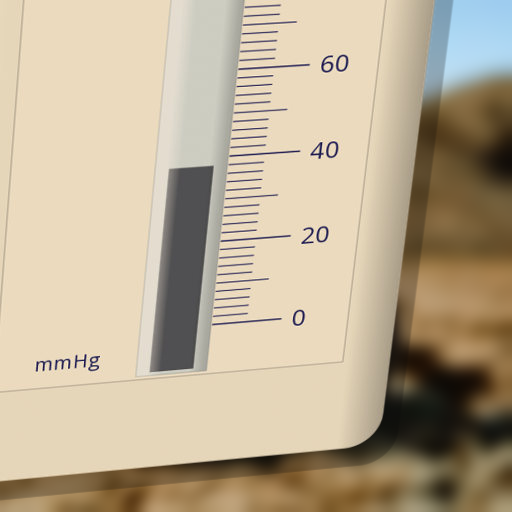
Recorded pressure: **38** mmHg
